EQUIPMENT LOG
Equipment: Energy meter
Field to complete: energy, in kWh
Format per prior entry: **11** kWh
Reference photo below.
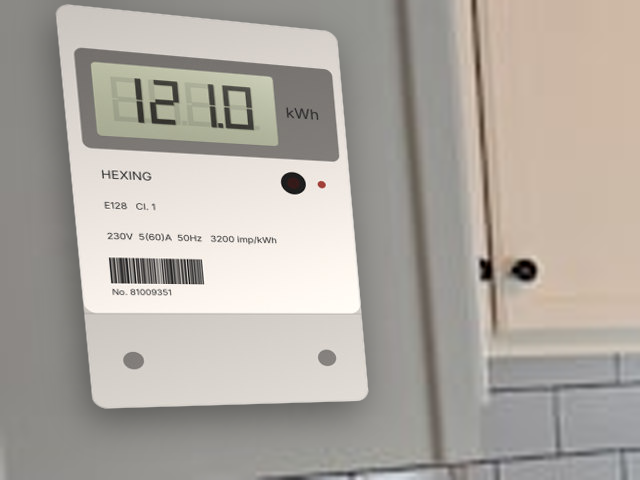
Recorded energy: **121.0** kWh
